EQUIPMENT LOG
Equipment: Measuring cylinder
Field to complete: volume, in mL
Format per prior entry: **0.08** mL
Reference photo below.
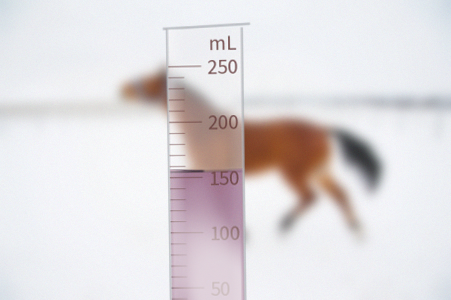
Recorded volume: **155** mL
